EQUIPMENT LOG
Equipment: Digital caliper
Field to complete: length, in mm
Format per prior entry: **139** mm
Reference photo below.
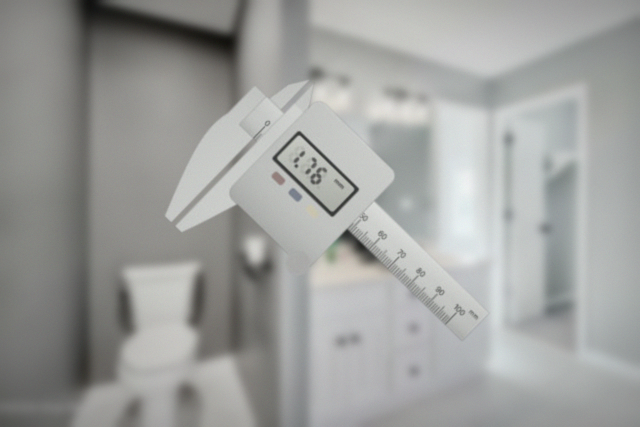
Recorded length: **1.76** mm
